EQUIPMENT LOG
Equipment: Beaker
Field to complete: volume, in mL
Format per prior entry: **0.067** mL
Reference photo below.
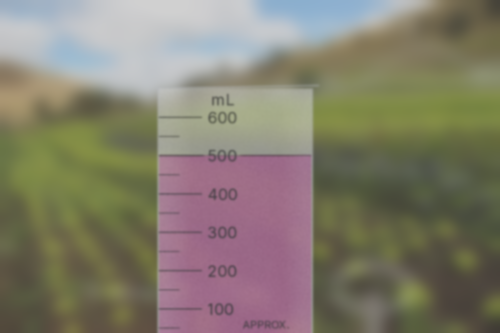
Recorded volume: **500** mL
